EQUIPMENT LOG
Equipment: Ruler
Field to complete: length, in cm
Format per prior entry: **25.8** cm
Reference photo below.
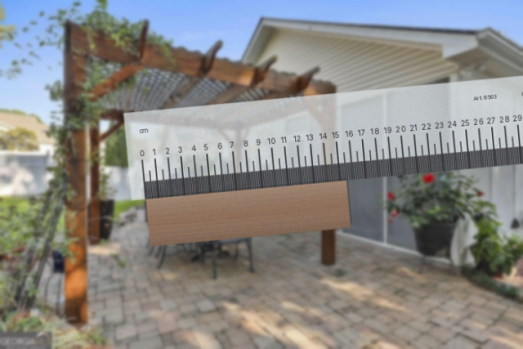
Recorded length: **15.5** cm
